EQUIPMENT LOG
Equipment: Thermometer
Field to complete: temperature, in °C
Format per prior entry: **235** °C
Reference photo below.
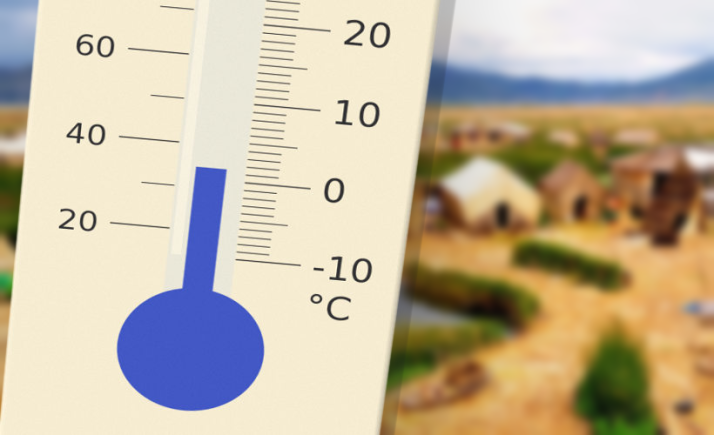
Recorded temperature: **1.5** °C
